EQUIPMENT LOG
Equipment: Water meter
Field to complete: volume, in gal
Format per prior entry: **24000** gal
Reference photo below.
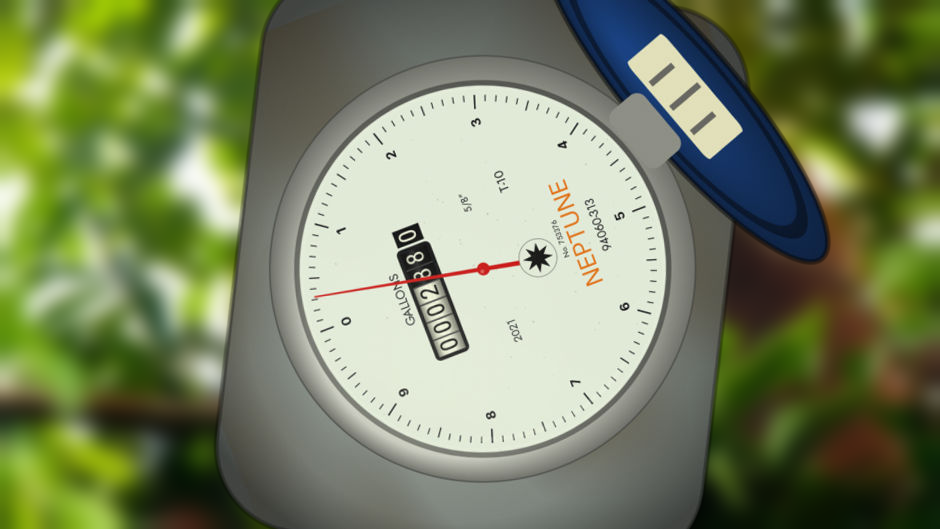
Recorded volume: **2880.3** gal
